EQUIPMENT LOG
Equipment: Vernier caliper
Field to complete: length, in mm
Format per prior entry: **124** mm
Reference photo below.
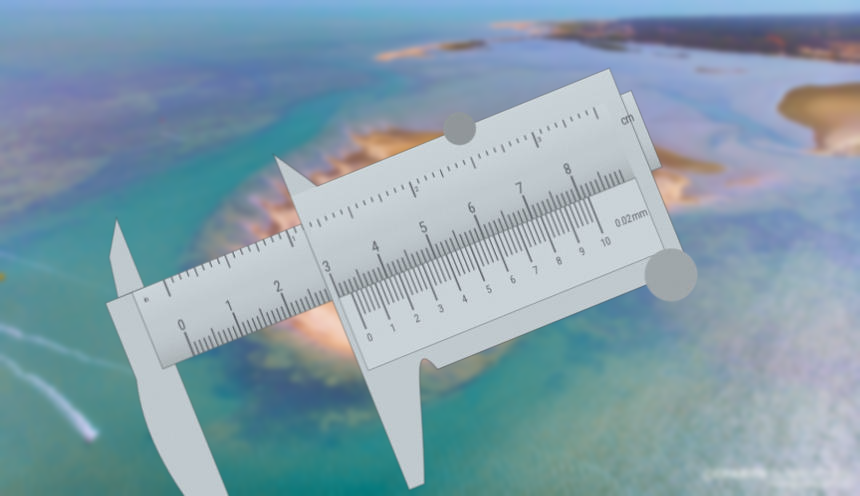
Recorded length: **32.5** mm
